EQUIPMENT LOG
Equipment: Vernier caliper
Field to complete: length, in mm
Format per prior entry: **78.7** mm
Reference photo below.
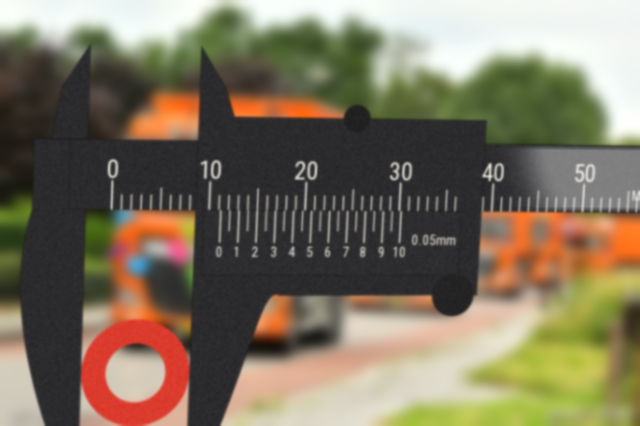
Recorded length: **11.2** mm
